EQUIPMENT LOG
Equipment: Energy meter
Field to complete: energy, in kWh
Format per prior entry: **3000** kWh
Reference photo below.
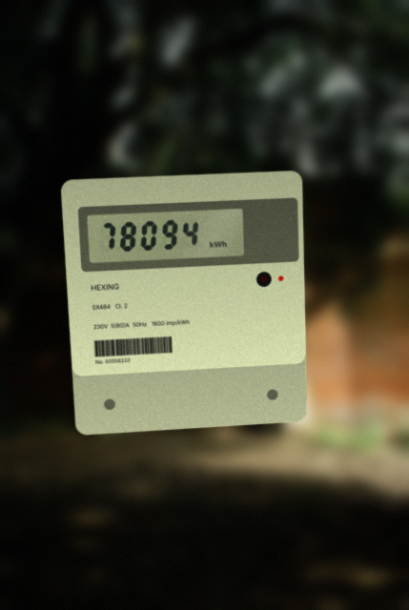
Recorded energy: **78094** kWh
